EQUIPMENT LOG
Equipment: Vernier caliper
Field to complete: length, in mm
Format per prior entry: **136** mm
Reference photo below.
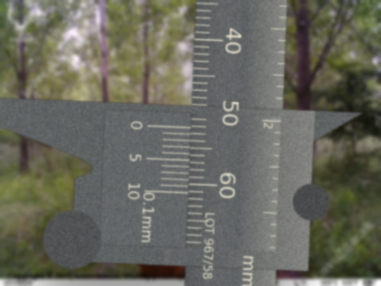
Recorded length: **52.2** mm
